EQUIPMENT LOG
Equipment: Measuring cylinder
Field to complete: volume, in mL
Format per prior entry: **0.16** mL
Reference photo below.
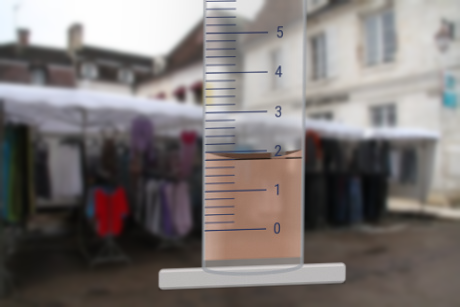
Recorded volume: **1.8** mL
